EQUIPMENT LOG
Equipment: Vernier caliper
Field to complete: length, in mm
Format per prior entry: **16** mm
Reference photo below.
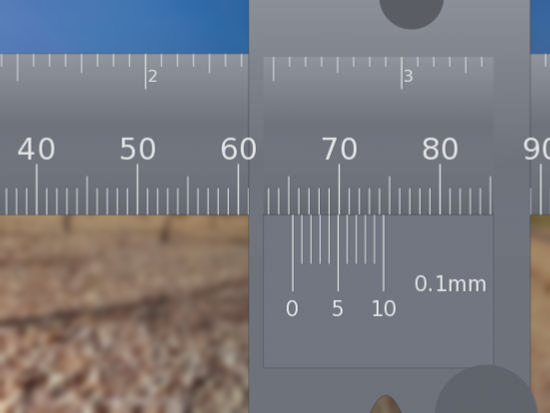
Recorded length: **65.4** mm
